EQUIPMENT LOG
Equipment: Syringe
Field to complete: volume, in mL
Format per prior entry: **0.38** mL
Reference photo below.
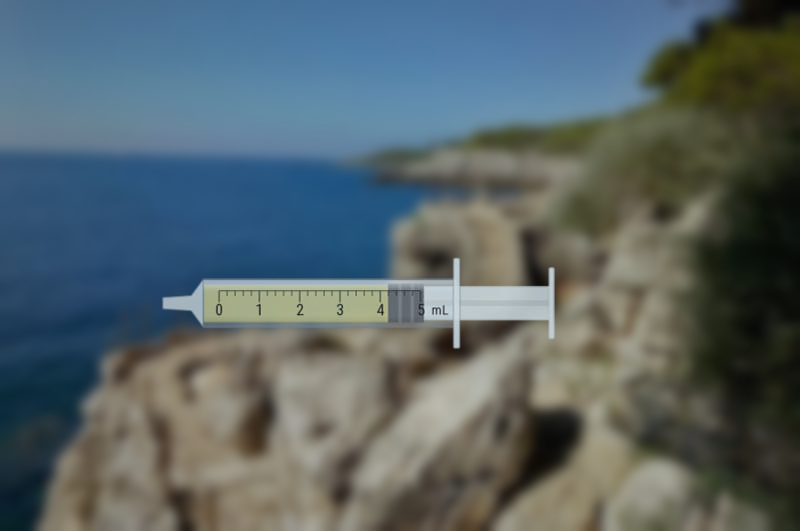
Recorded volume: **4.2** mL
